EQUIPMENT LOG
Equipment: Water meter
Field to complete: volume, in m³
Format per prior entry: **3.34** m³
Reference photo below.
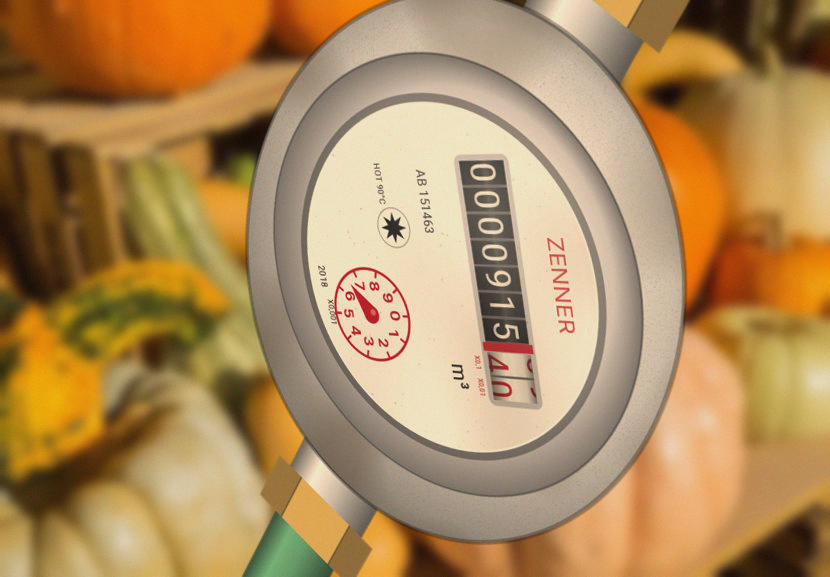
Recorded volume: **915.396** m³
